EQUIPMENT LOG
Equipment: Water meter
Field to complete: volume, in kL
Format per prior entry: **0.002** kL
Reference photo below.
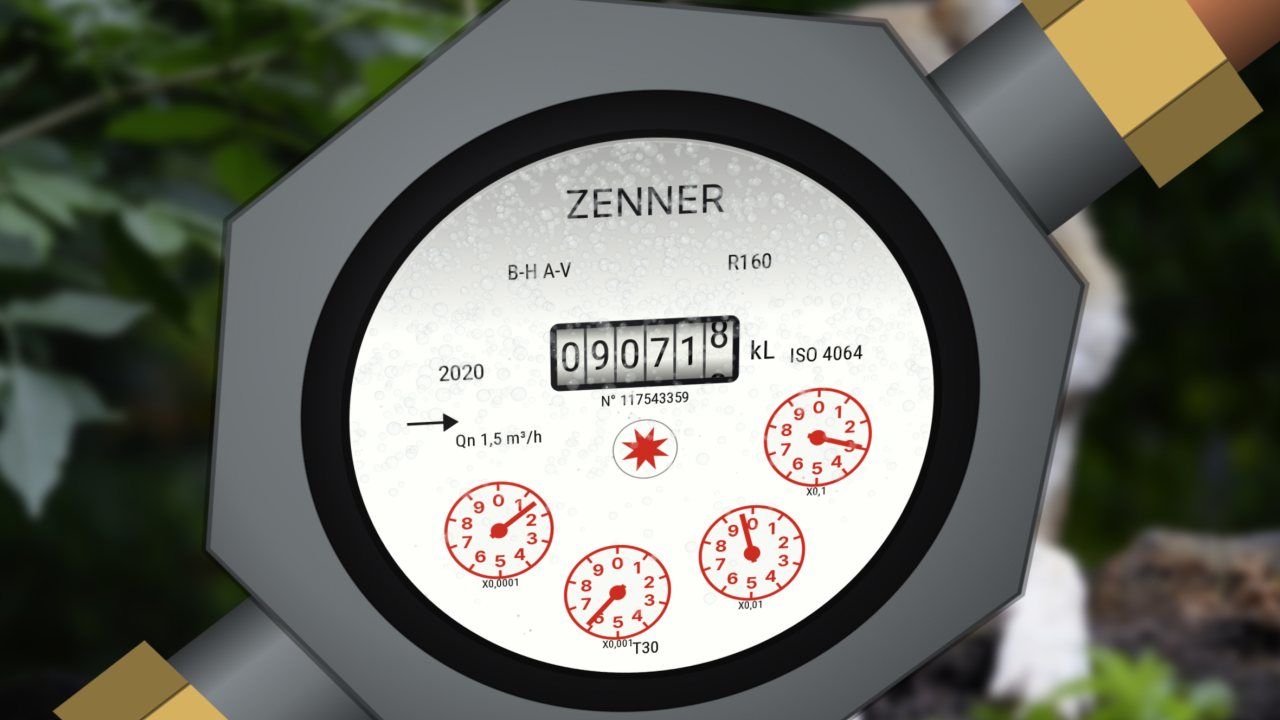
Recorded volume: **90718.2961** kL
